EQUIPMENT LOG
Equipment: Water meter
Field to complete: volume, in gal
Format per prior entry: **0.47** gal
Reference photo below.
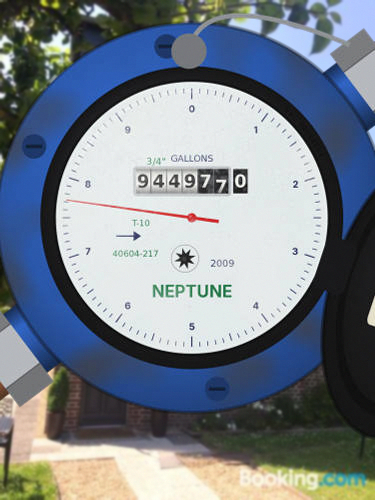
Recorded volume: **9449767.7** gal
